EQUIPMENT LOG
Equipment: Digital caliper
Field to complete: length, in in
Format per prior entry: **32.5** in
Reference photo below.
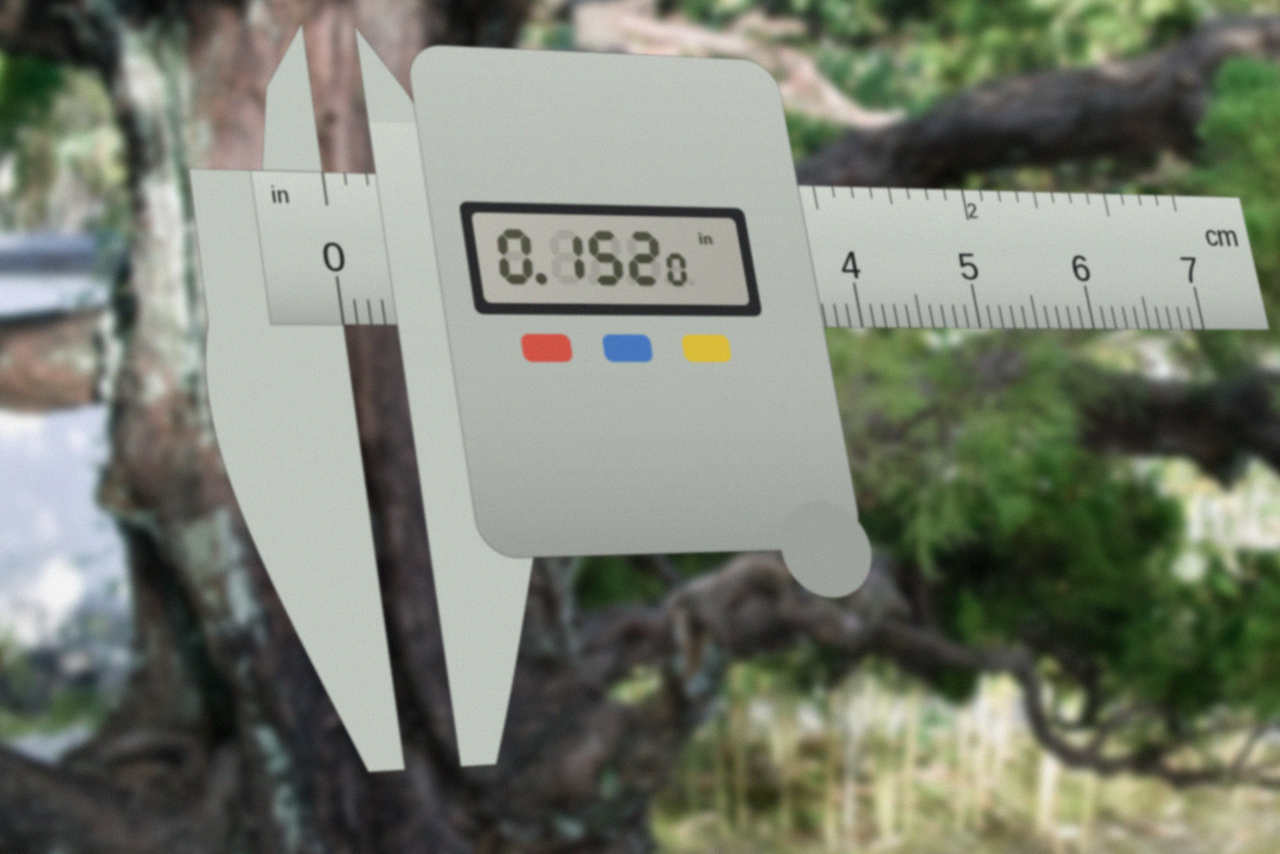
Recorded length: **0.1520** in
